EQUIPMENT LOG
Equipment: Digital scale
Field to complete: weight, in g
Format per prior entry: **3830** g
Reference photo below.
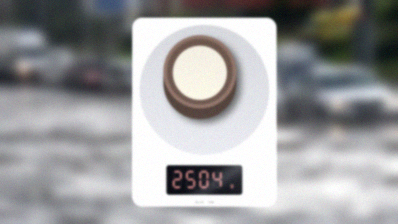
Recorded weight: **2504** g
